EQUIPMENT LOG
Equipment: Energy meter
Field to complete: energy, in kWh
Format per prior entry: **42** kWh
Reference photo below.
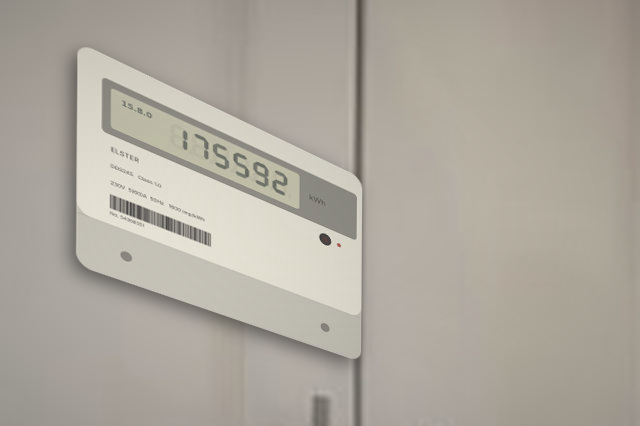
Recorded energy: **175592** kWh
